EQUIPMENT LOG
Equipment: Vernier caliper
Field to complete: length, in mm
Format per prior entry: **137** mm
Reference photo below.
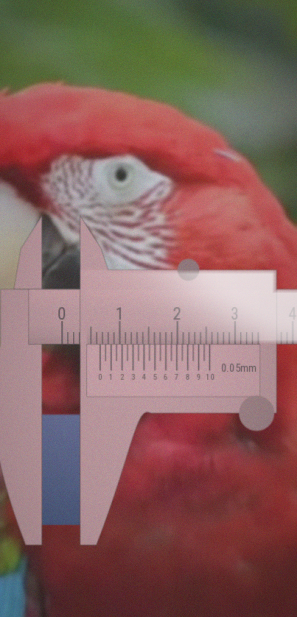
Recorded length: **6.6** mm
